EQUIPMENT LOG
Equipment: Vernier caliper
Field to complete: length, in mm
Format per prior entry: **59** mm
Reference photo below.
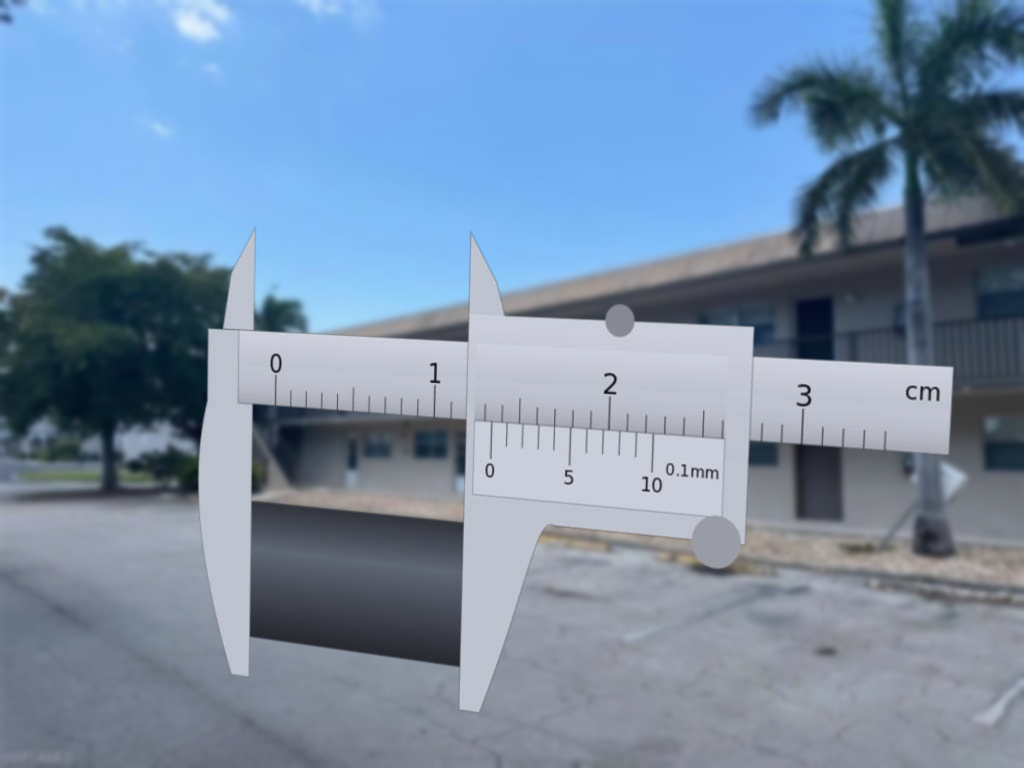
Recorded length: **13.4** mm
